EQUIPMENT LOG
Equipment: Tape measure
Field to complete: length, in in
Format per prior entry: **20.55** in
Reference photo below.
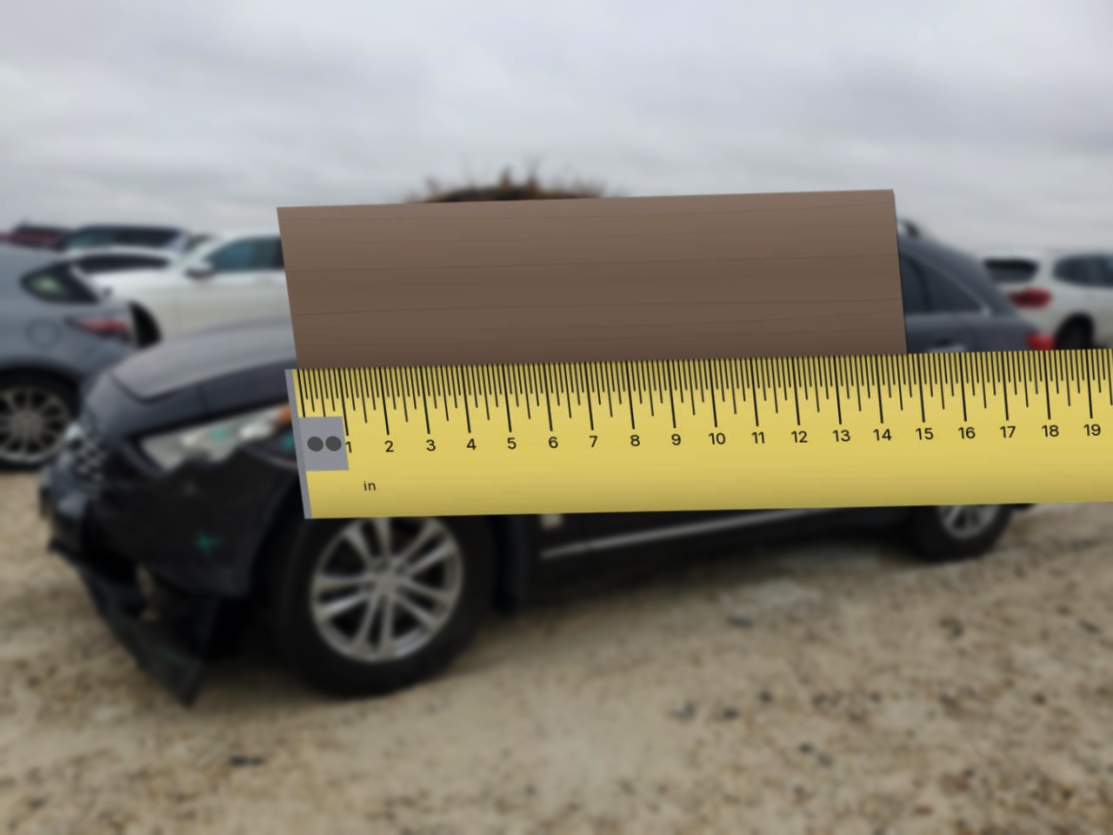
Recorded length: **14.75** in
